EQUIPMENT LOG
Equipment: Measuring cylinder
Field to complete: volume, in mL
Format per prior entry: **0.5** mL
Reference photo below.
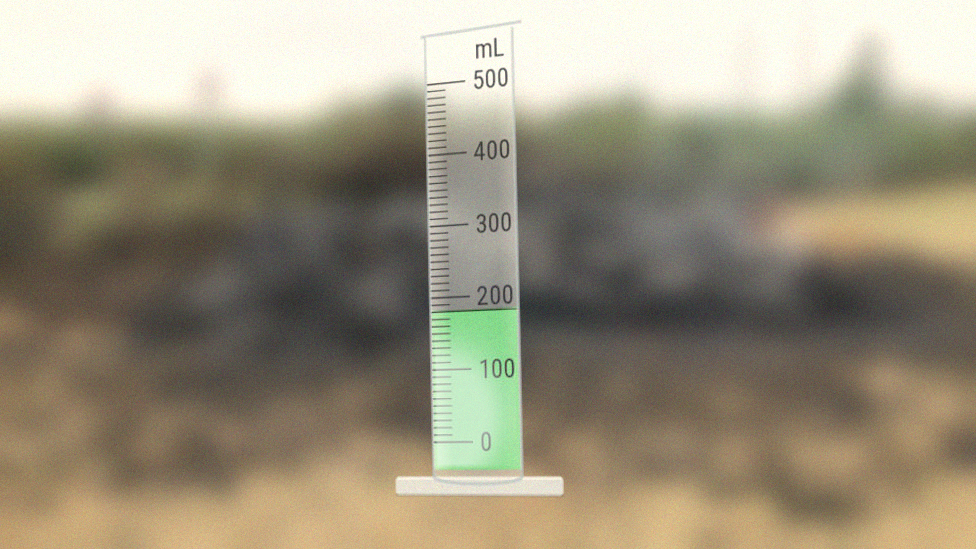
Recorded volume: **180** mL
